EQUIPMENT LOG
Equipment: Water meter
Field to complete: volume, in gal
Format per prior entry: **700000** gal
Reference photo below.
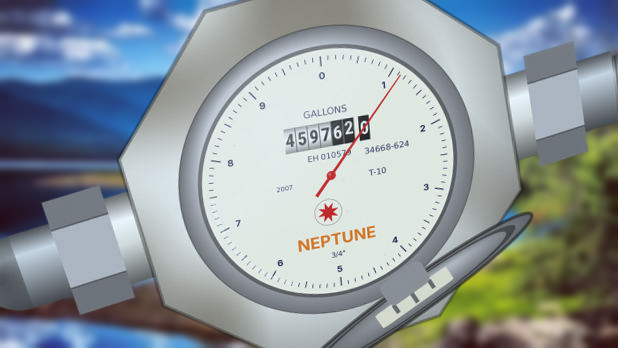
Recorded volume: **4597621.1** gal
